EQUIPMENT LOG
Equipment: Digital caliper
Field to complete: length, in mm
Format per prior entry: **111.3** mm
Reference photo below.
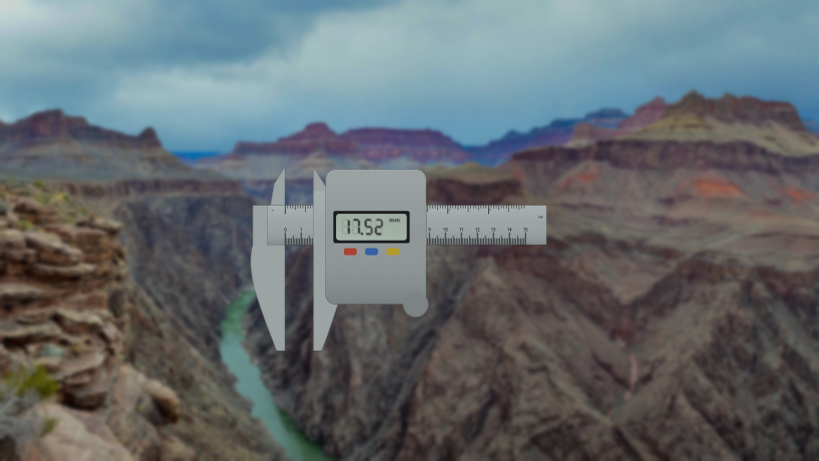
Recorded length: **17.52** mm
